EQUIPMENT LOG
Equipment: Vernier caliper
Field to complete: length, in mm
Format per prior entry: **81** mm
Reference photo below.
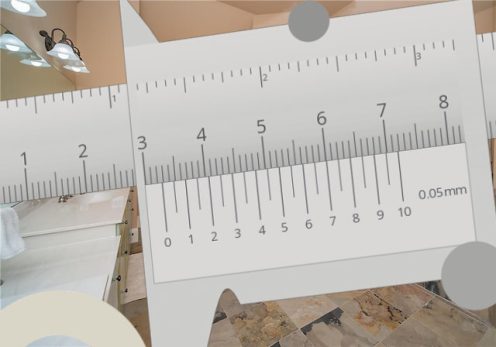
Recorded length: **32.8** mm
